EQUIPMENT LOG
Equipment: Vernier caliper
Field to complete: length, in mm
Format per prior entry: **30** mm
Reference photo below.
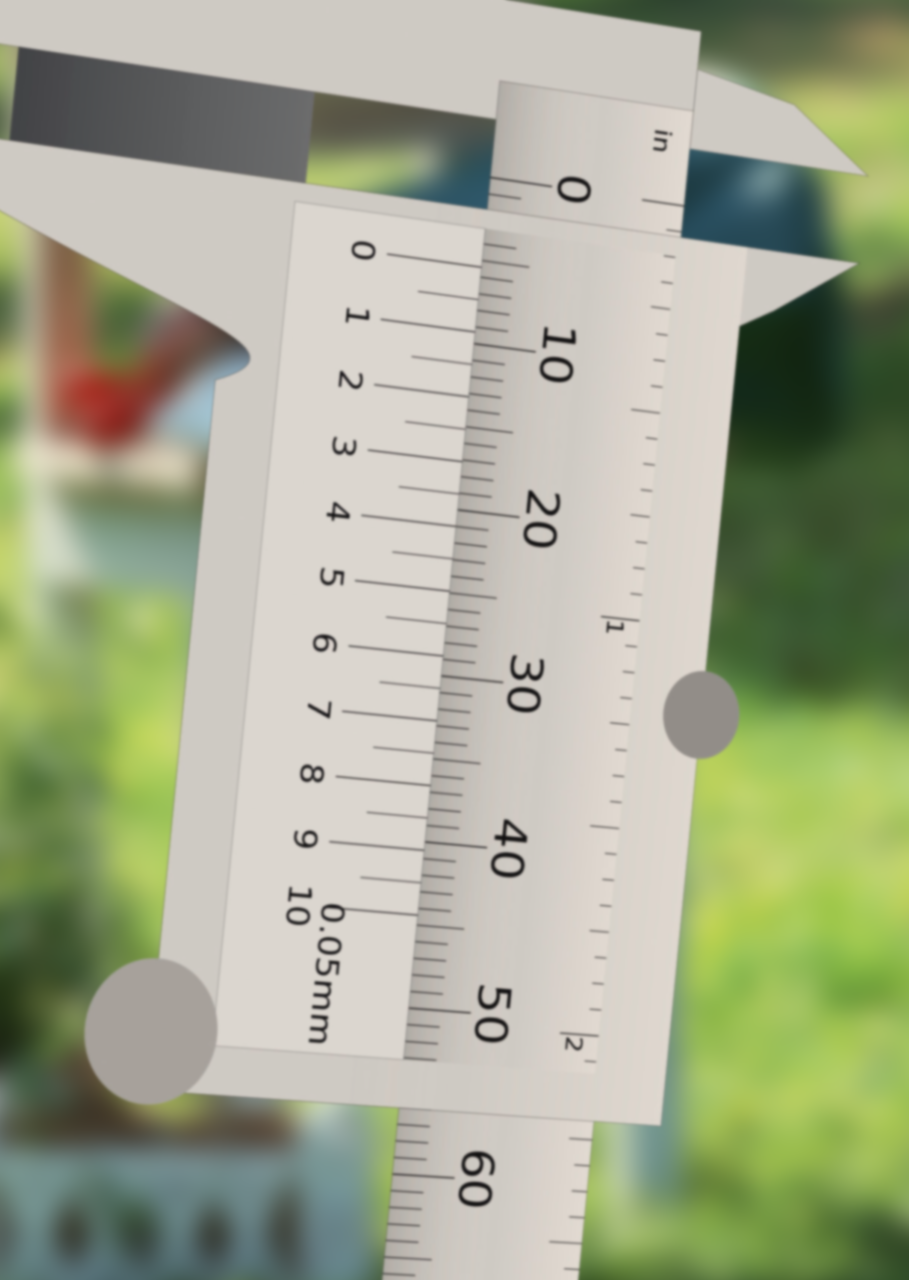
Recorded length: **5.4** mm
